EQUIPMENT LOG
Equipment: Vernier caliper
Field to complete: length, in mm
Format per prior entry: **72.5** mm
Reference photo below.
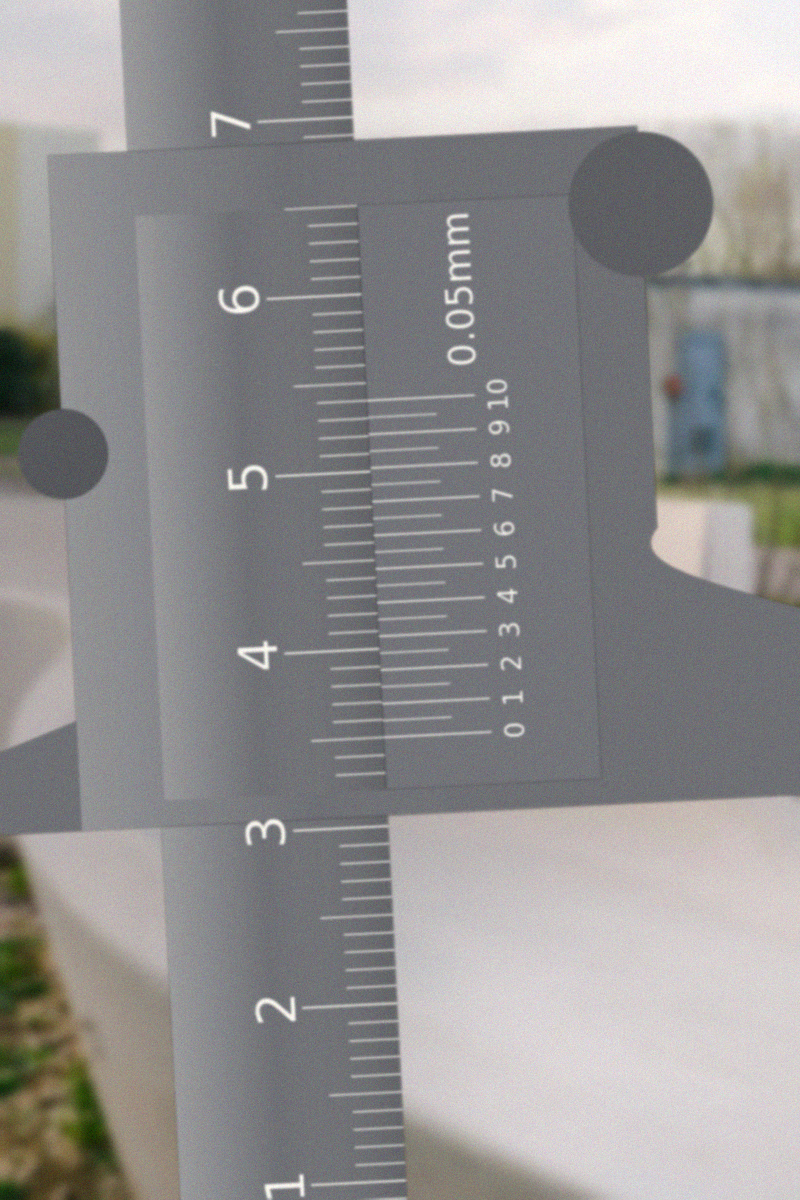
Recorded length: **35.0** mm
